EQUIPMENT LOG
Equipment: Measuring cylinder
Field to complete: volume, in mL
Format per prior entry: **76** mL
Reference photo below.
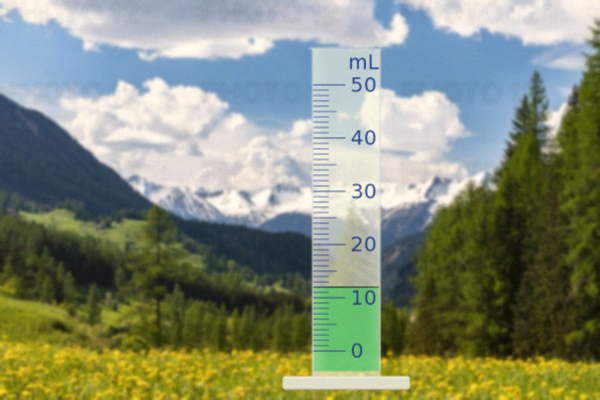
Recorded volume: **12** mL
